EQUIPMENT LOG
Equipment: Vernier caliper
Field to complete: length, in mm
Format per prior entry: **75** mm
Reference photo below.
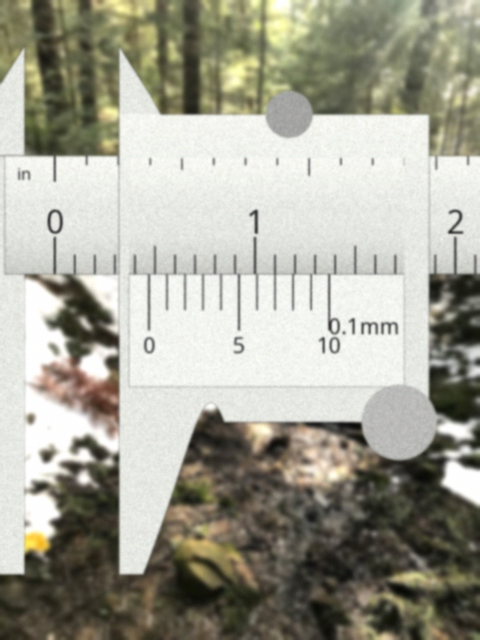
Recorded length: **4.7** mm
